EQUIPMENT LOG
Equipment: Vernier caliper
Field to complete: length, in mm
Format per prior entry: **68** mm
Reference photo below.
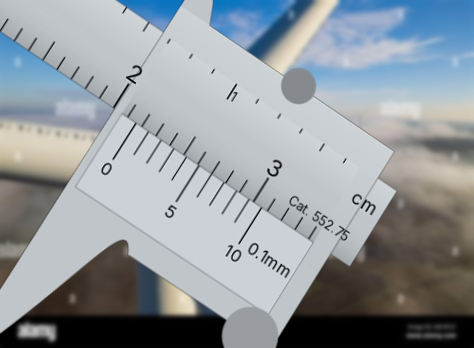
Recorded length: **21.6** mm
